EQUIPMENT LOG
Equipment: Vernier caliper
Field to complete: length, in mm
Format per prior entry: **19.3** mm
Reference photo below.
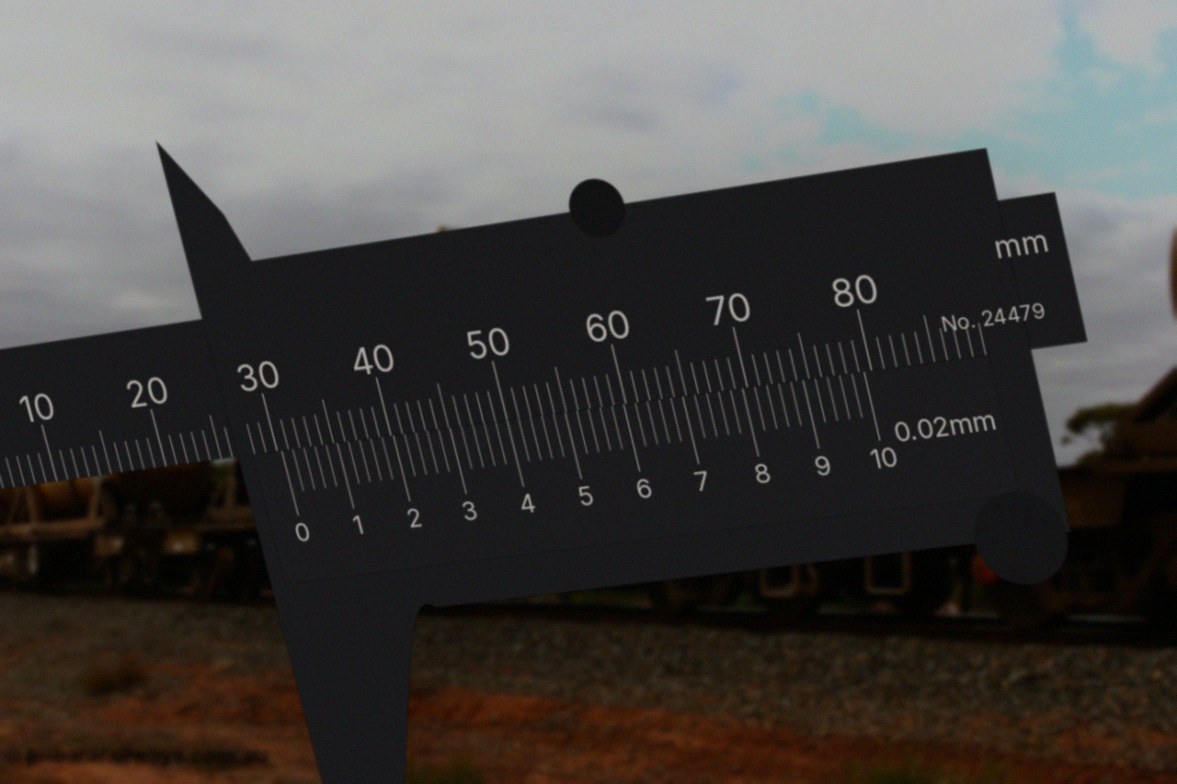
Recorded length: **30.4** mm
